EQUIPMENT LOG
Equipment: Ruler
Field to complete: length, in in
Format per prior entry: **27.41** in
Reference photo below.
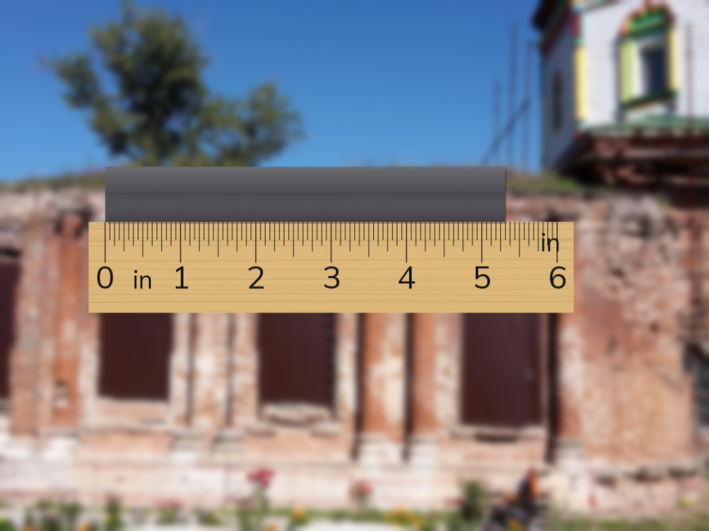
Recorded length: **5.3125** in
